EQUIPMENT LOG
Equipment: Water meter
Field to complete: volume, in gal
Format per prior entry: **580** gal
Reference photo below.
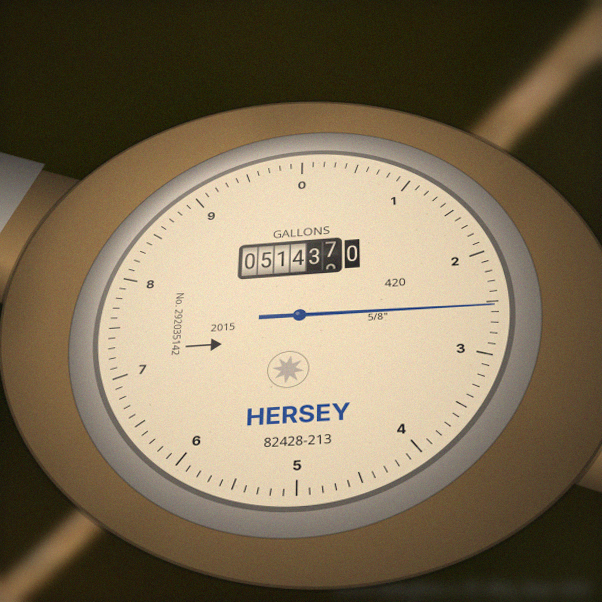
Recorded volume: **514372.5** gal
